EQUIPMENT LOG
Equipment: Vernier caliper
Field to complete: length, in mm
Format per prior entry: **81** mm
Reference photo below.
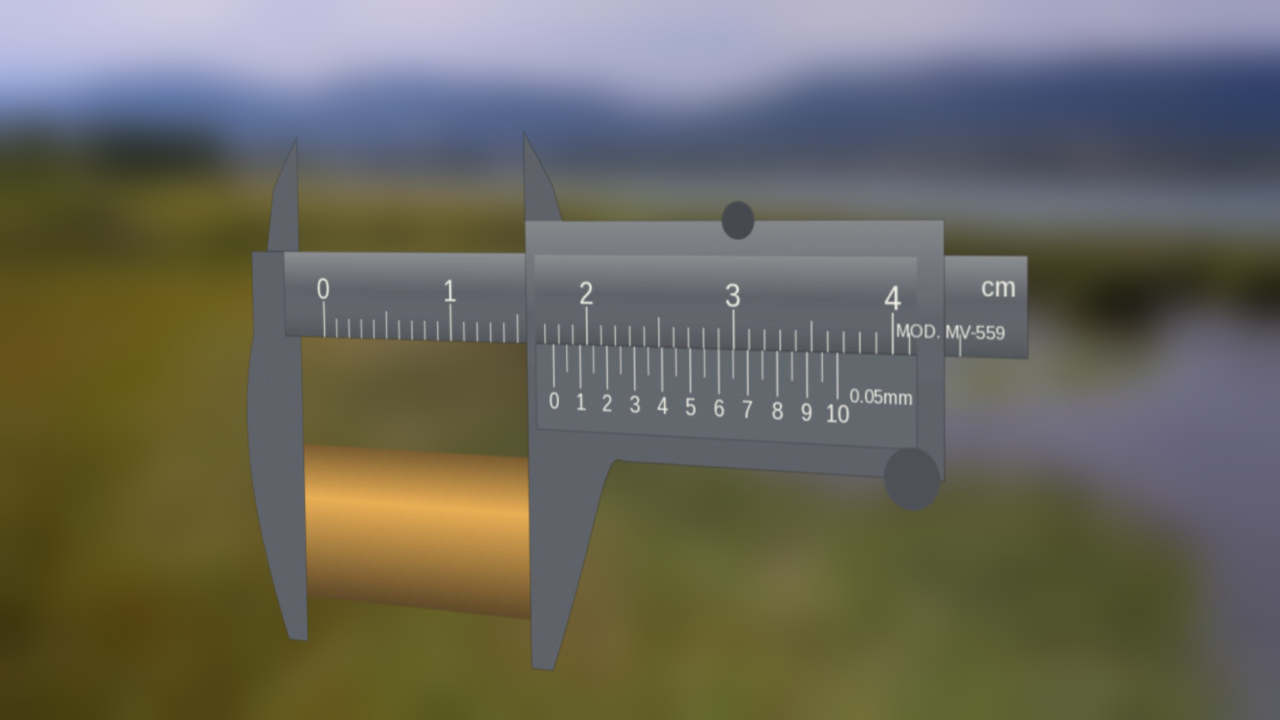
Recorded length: **17.6** mm
